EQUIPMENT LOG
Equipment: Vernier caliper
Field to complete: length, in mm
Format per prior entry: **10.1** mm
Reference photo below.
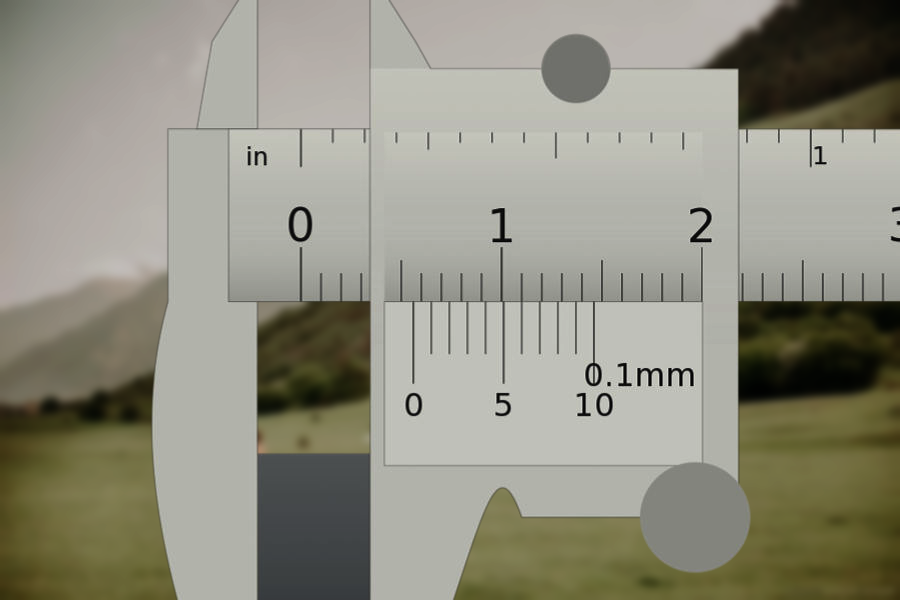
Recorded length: **5.6** mm
